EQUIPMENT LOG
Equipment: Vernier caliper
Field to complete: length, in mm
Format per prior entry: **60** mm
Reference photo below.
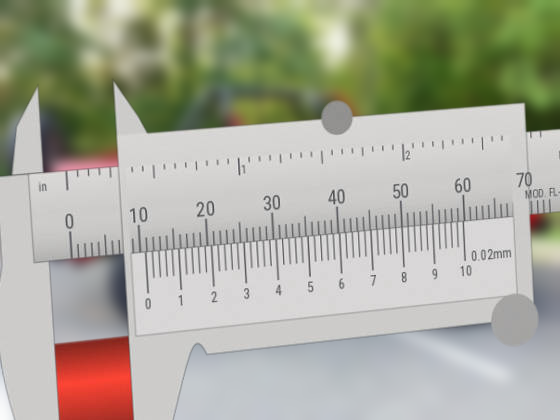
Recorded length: **10.8** mm
